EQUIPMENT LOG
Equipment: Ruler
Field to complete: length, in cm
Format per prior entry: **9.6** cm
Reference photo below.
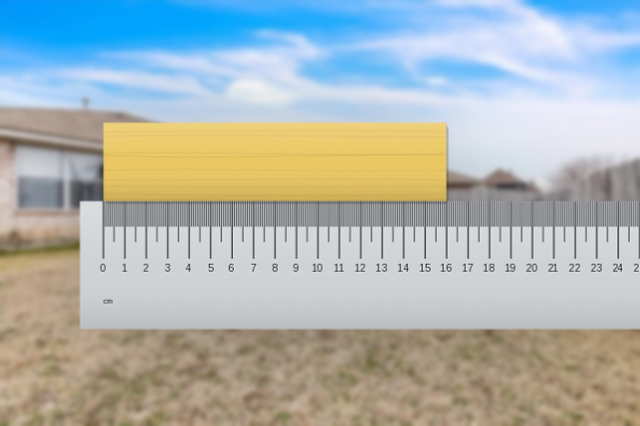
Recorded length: **16** cm
